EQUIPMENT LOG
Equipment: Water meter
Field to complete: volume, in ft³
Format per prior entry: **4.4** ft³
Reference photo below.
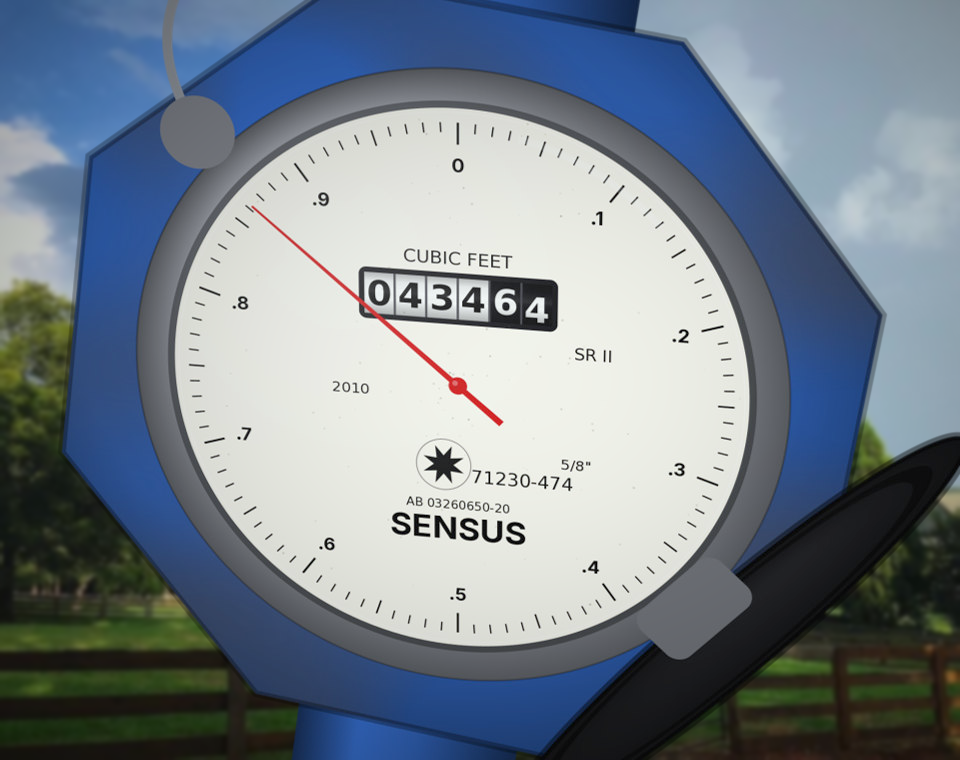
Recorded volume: **43463.86** ft³
